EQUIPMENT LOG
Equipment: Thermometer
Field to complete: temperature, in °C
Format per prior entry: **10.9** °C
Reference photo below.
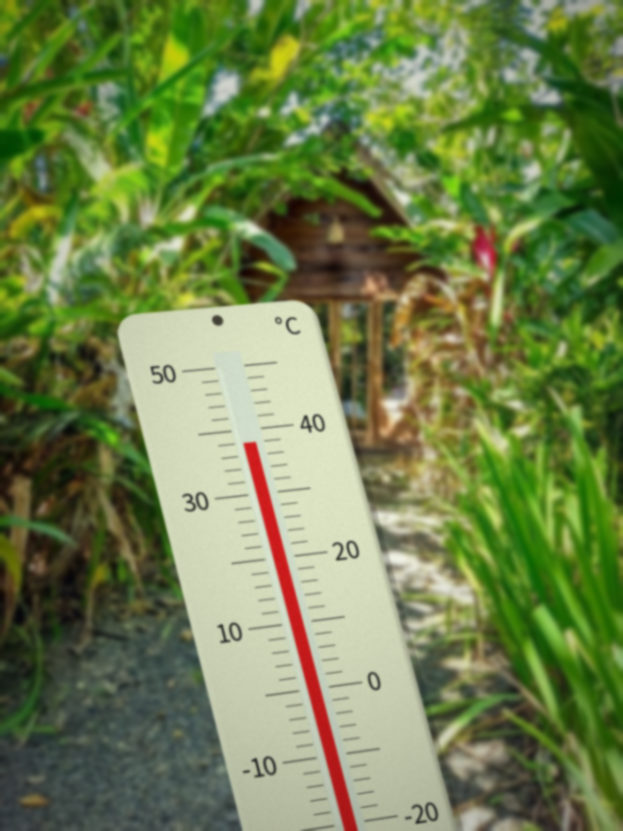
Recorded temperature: **38** °C
